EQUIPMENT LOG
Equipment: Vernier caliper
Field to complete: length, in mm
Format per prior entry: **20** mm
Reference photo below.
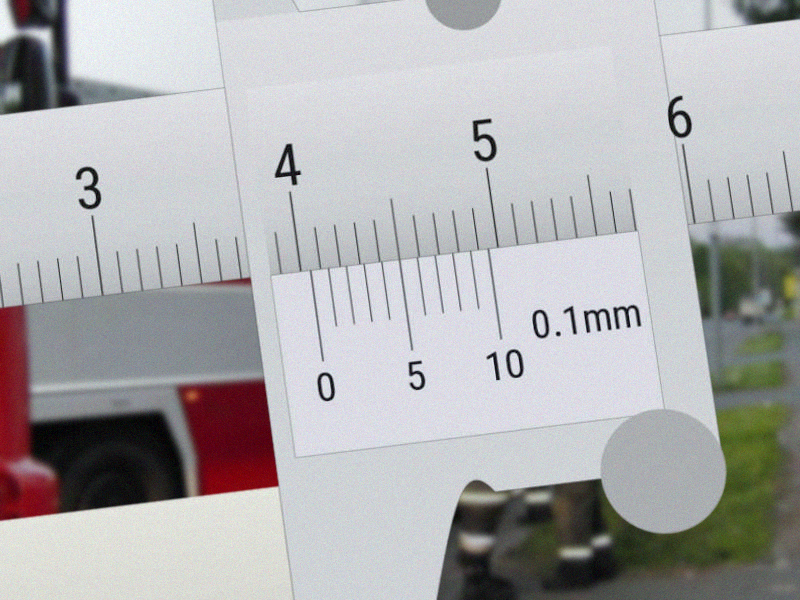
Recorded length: **40.5** mm
